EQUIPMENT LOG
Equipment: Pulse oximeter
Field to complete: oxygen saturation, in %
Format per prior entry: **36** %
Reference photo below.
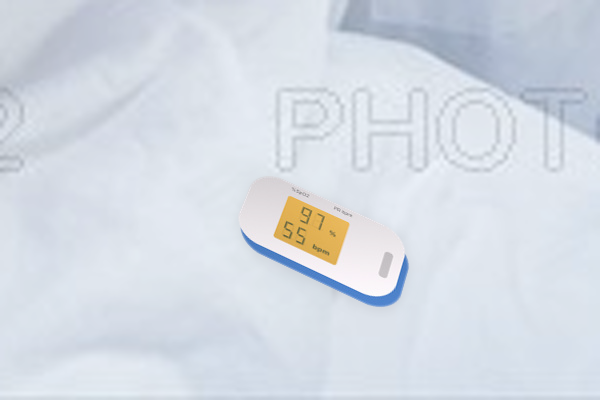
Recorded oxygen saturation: **97** %
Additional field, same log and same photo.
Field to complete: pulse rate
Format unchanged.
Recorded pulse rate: **55** bpm
